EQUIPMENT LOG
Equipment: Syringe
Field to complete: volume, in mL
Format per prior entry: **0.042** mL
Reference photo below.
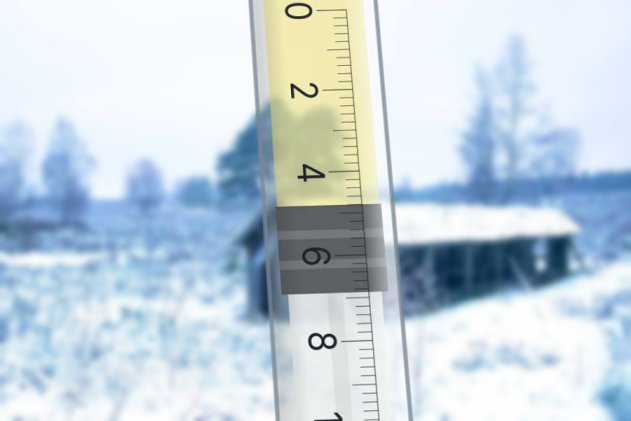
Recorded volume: **4.8** mL
